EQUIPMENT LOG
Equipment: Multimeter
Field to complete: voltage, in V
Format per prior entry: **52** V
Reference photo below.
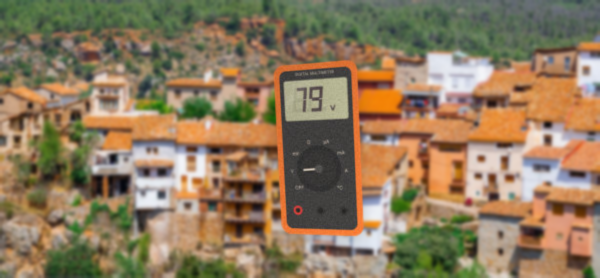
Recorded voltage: **79** V
